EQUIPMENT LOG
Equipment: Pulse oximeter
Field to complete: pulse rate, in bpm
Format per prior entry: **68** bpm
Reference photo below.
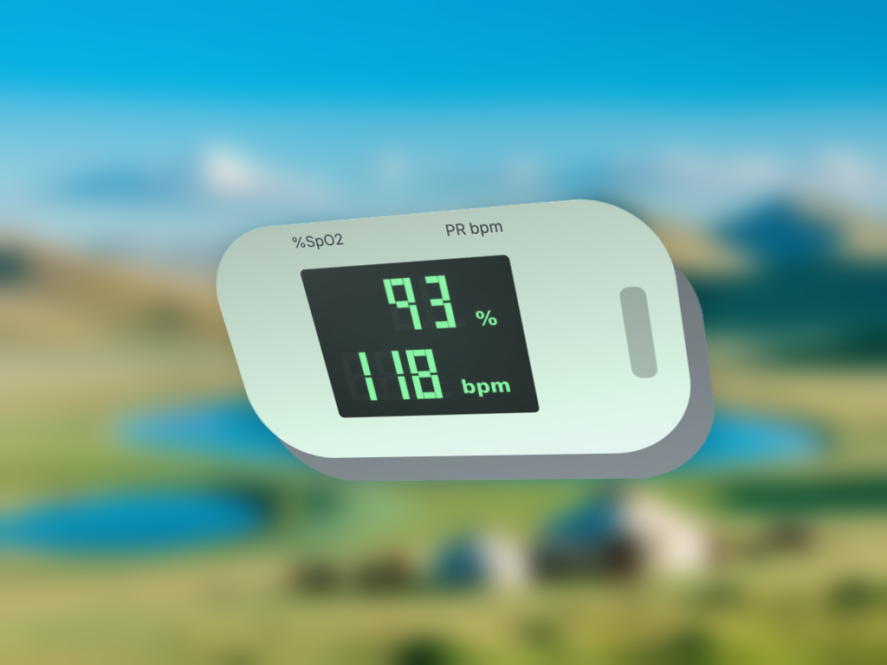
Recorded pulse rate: **118** bpm
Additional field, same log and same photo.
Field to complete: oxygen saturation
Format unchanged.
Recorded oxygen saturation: **93** %
